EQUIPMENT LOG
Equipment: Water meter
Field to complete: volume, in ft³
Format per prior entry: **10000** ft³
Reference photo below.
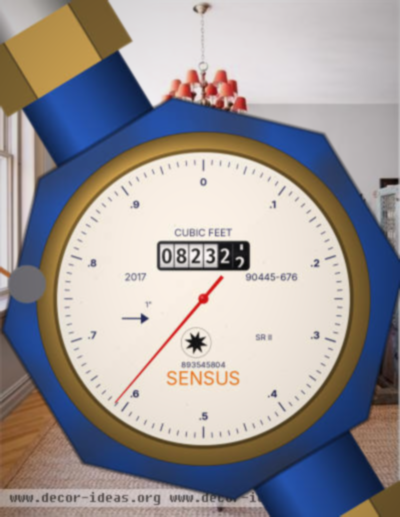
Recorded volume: **82321.61** ft³
